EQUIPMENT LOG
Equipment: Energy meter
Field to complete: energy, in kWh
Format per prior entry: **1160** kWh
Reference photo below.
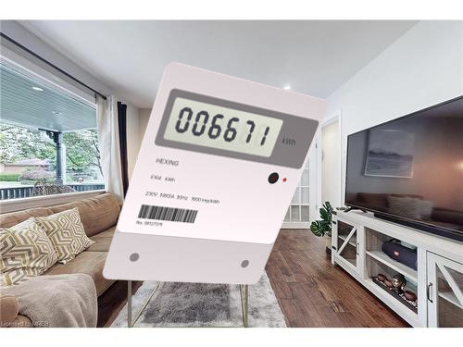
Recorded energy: **6671** kWh
